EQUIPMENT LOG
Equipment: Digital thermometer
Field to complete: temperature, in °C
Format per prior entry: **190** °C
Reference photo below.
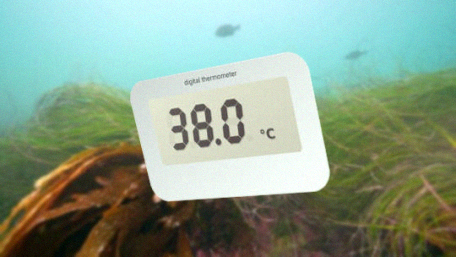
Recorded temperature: **38.0** °C
